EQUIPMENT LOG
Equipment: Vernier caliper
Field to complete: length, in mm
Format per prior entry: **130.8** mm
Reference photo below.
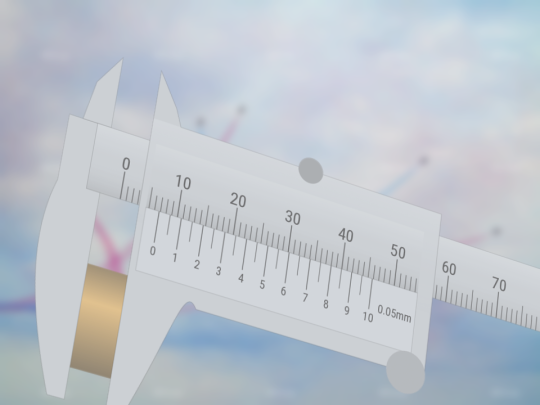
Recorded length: **6.8** mm
